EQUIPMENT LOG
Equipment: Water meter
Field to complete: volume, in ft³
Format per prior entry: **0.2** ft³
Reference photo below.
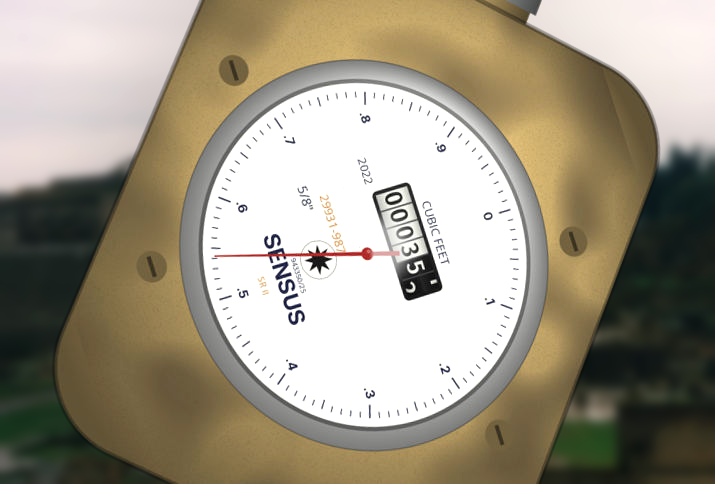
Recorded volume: **351.54** ft³
